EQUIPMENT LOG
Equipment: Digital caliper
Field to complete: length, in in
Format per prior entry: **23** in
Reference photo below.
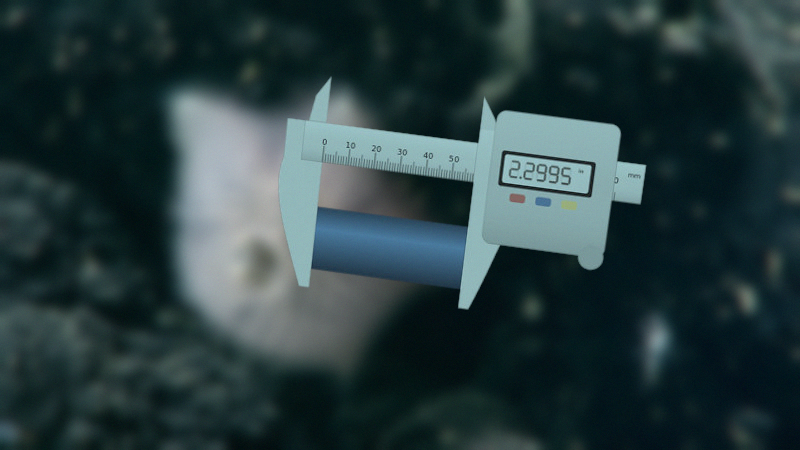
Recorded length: **2.2995** in
